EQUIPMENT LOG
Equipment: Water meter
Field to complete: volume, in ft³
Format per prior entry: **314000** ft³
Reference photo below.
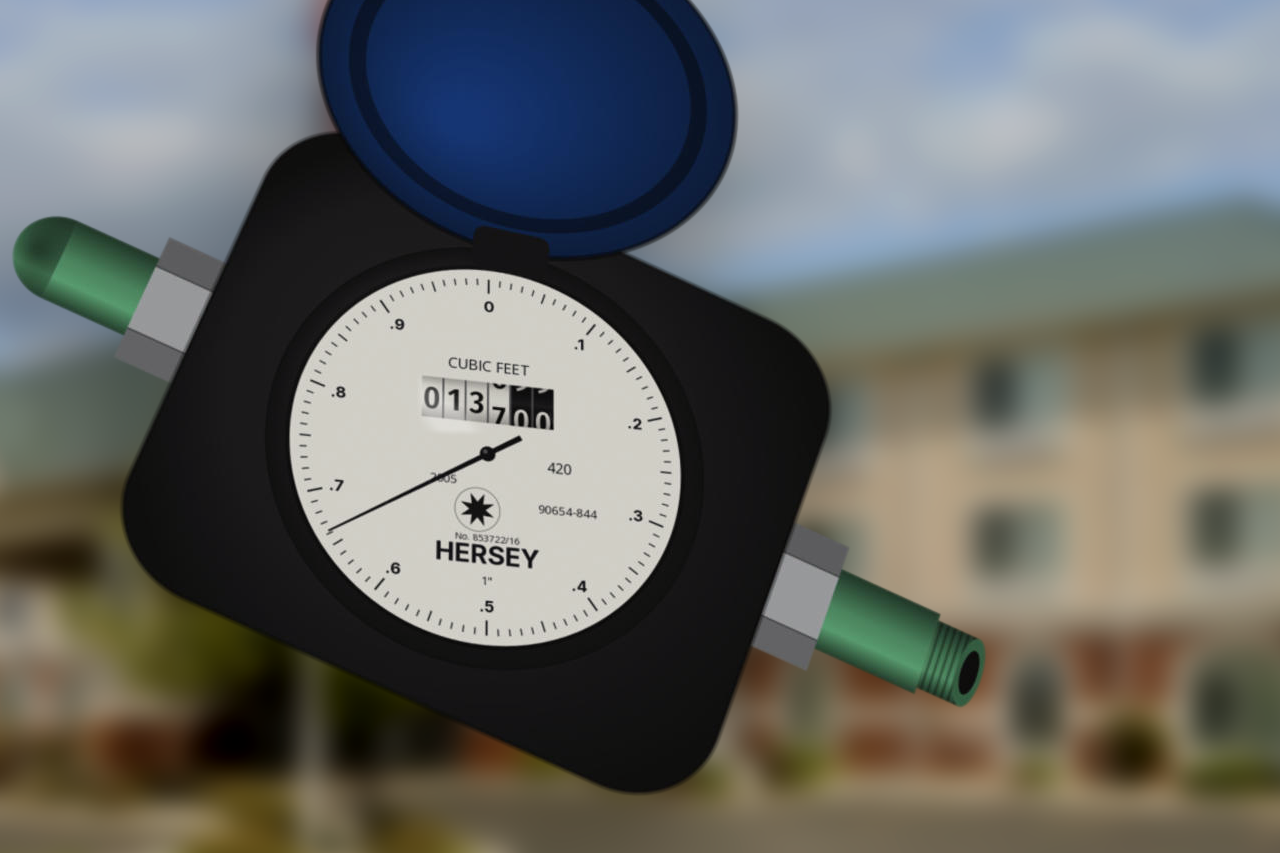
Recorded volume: **13699.66** ft³
